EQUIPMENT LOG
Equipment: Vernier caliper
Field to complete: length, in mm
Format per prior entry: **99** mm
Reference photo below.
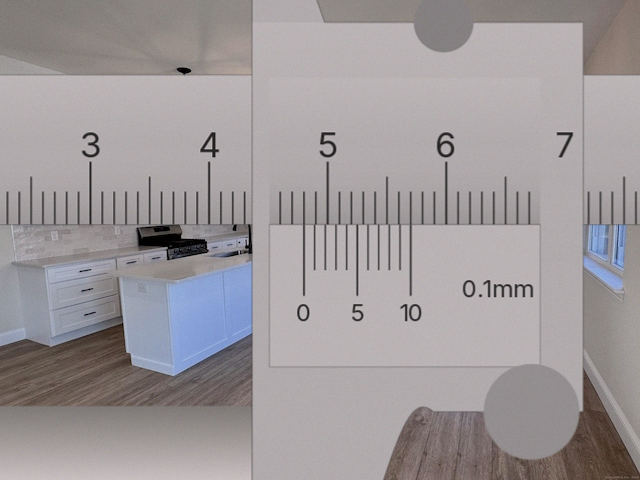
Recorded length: **48.0** mm
